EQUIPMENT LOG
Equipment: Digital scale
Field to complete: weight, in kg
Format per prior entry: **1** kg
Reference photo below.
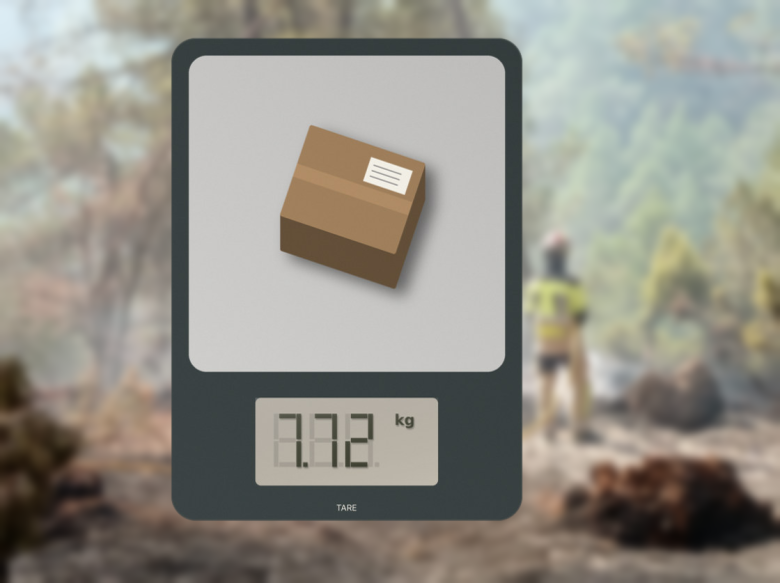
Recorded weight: **7.72** kg
